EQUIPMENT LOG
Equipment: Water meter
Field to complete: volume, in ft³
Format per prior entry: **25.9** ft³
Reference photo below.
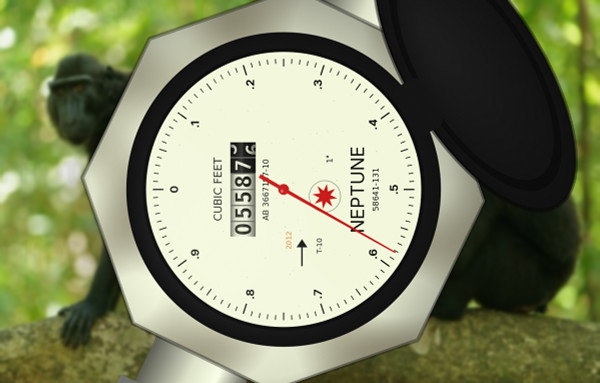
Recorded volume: **55875.58** ft³
